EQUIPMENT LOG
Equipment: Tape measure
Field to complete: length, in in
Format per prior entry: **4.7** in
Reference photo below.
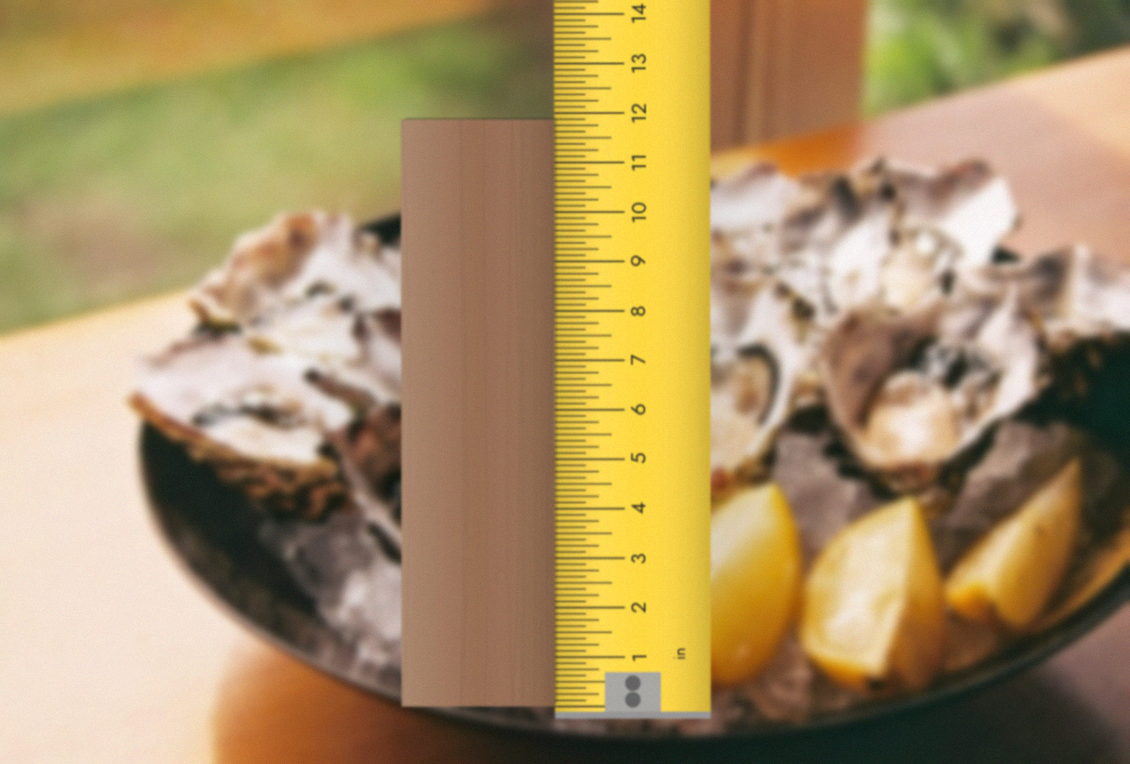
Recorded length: **11.875** in
